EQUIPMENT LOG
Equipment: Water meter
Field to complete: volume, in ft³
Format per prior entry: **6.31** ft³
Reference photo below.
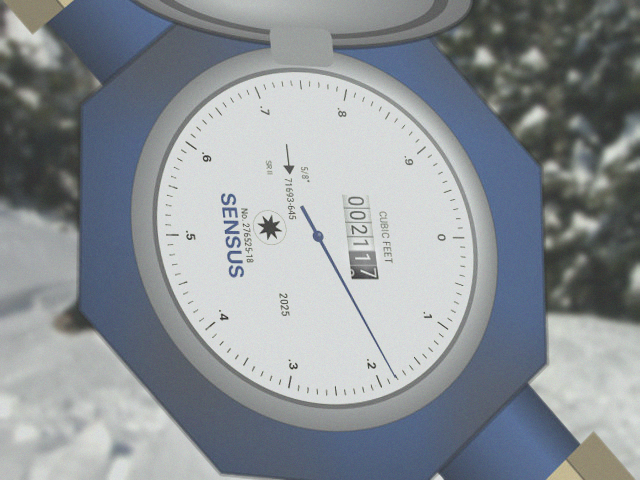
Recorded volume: **2117.18** ft³
